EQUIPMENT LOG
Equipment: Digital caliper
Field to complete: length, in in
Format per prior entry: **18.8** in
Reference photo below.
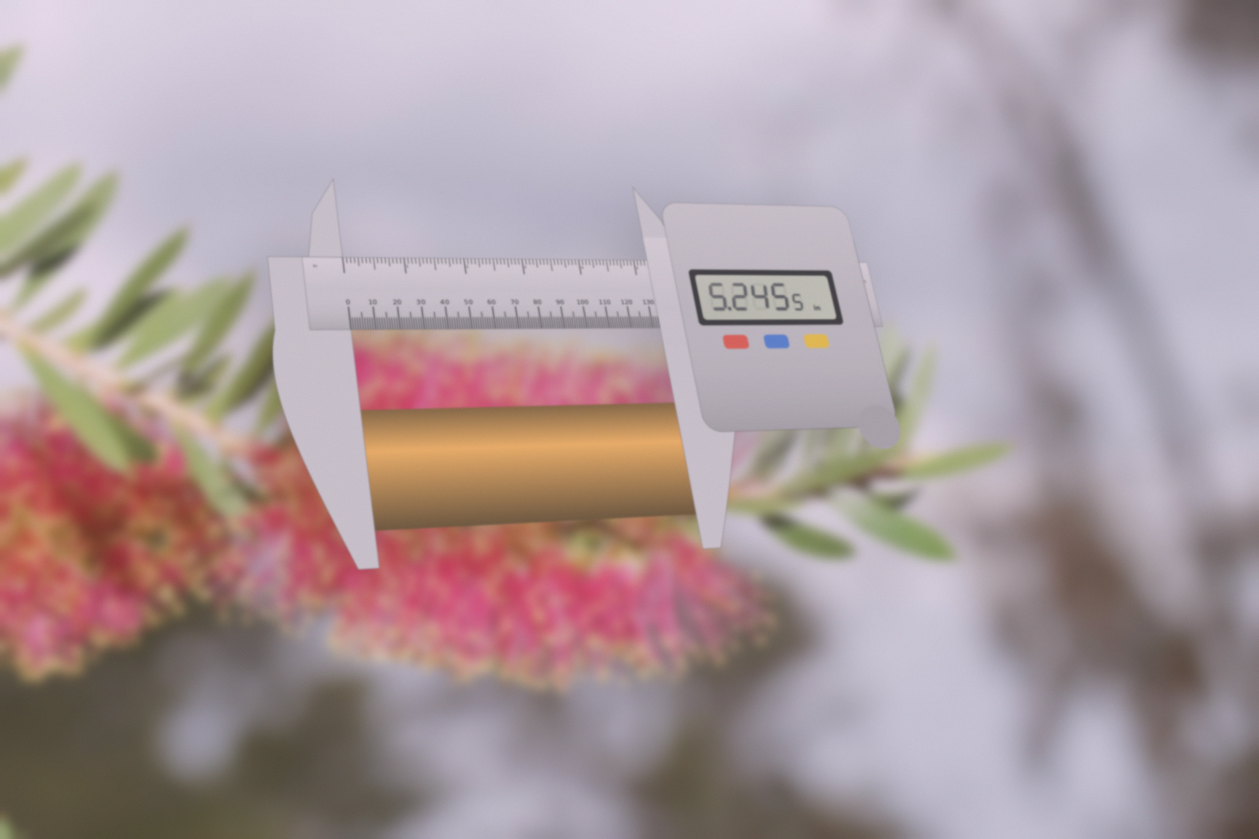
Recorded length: **5.2455** in
